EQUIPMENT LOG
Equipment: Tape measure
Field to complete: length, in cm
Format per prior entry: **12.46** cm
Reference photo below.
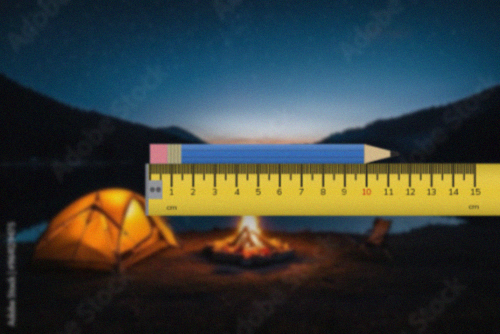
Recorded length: **11.5** cm
